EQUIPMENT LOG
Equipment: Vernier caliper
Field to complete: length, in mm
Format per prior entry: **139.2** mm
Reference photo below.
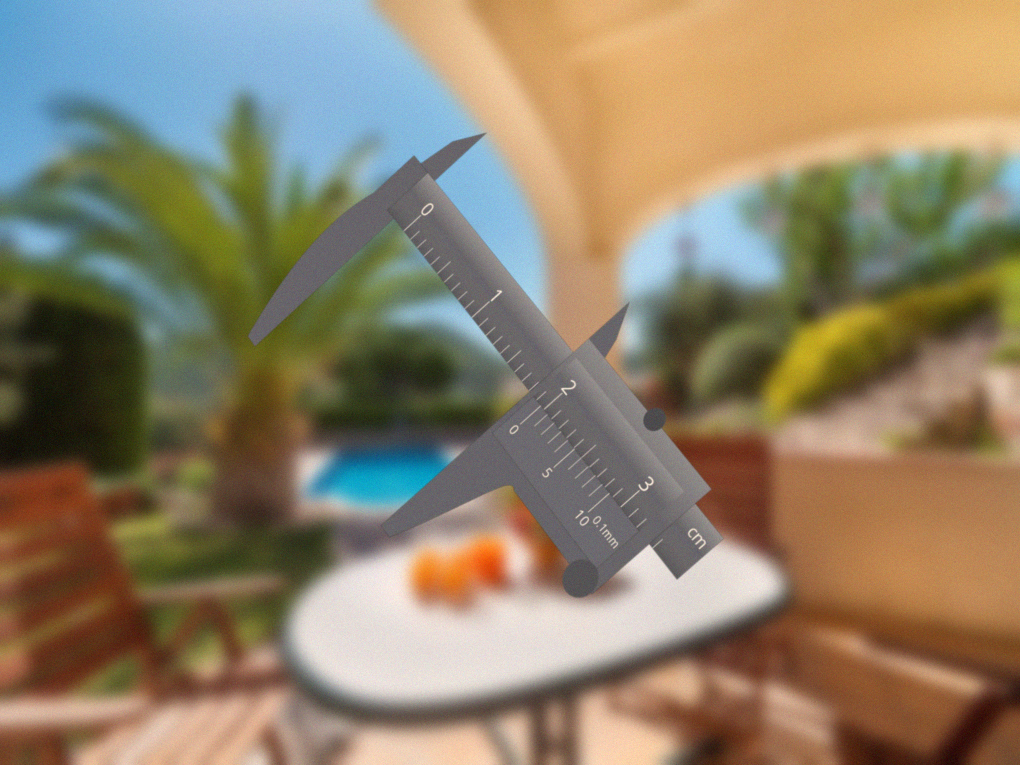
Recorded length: **19.6** mm
